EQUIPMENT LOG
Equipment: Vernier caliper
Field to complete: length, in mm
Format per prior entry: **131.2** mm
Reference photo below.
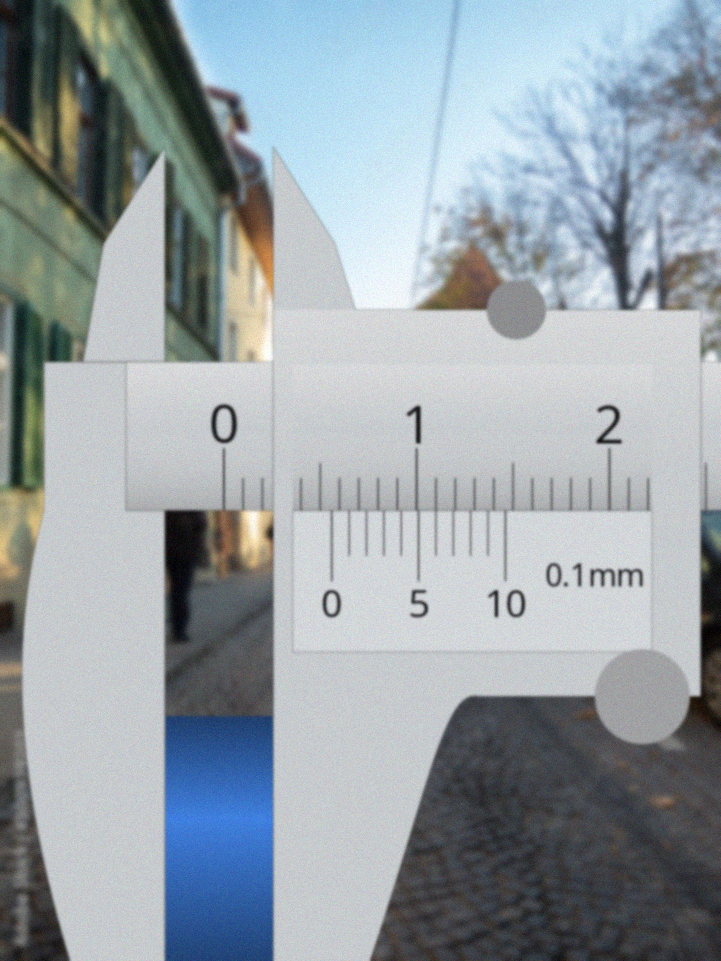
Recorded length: **5.6** mm
